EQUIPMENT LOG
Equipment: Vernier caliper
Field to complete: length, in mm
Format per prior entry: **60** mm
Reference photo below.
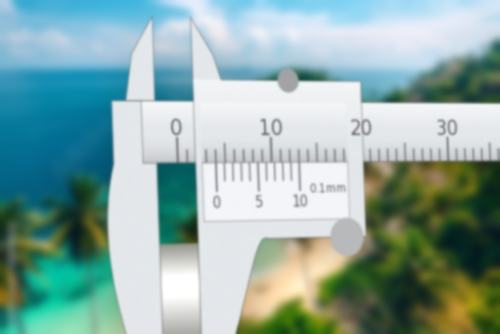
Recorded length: **4.0** mm
